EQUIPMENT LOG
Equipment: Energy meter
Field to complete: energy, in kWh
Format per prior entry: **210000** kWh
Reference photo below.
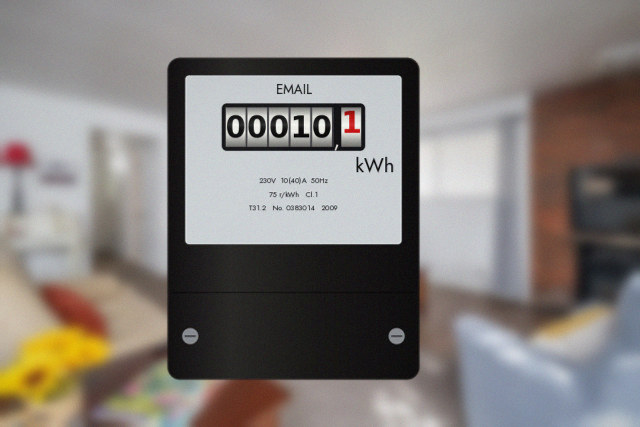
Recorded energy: **10.1** kWh
